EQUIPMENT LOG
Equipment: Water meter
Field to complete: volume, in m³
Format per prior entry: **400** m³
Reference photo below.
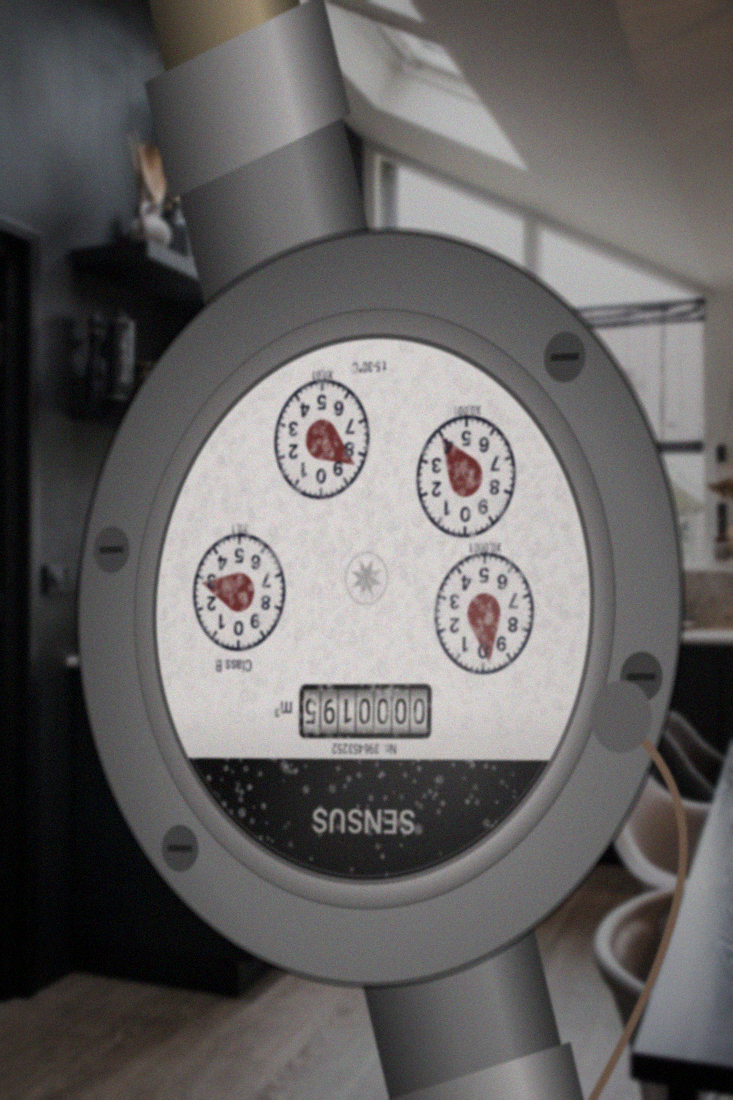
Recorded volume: **195.2839** m³
